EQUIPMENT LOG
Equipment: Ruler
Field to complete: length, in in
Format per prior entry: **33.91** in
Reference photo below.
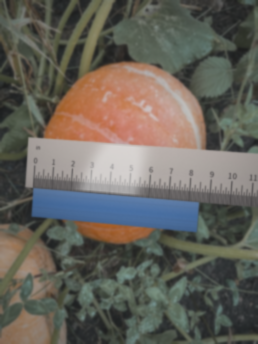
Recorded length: **8.5** in
